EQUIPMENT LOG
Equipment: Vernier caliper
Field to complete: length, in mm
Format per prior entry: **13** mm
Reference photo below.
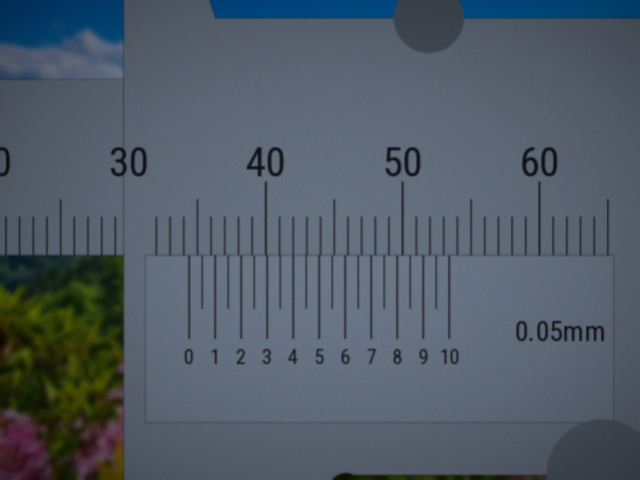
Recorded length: **34.4** mm
